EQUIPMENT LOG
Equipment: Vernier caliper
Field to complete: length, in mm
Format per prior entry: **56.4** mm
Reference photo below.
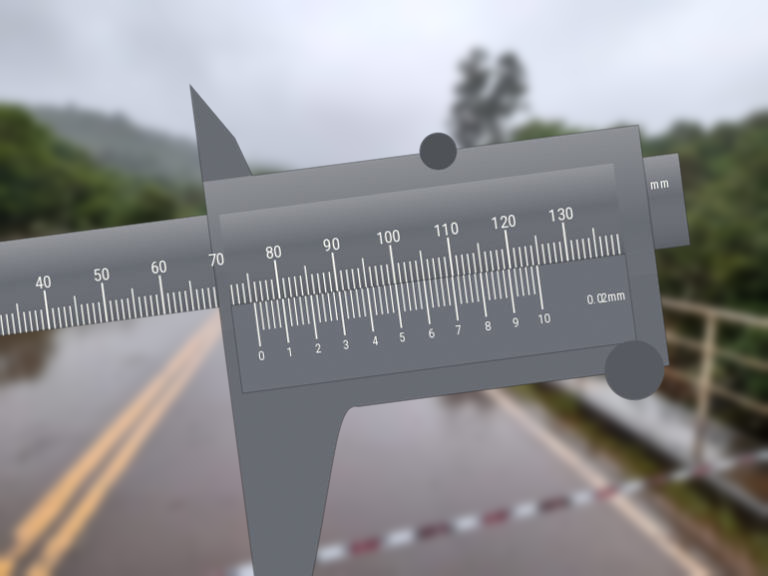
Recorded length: **75.6** mm
